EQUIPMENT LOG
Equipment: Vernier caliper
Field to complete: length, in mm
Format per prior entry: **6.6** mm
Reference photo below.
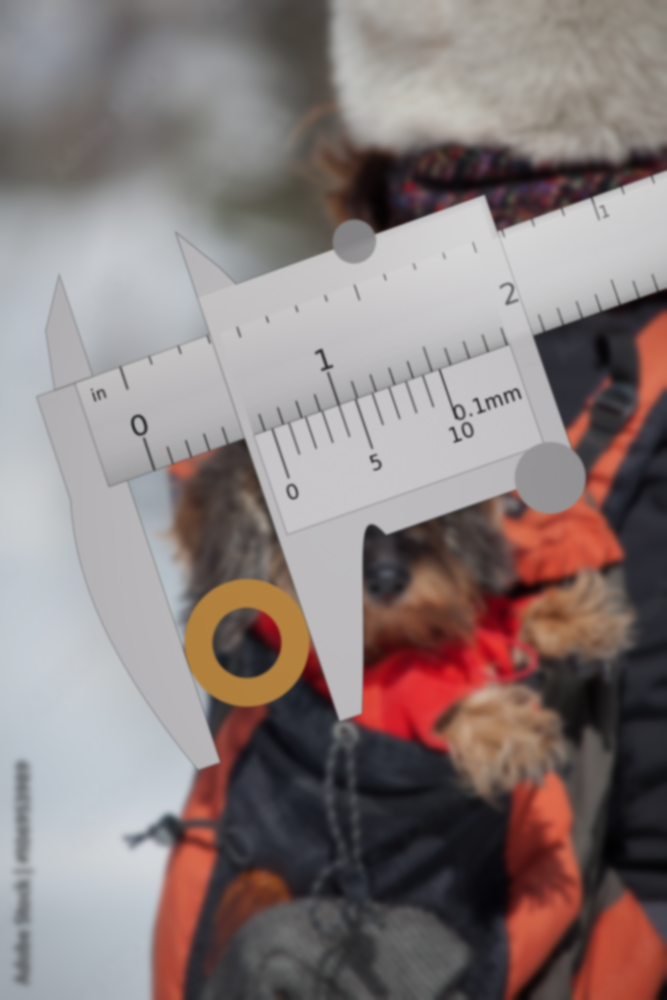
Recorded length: **6.4** mm
